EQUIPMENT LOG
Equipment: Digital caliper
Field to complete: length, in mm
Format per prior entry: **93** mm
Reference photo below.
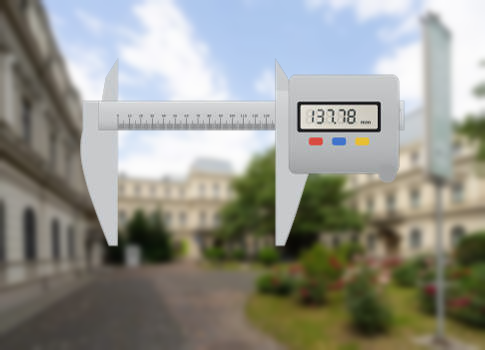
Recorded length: **137.78** mm
